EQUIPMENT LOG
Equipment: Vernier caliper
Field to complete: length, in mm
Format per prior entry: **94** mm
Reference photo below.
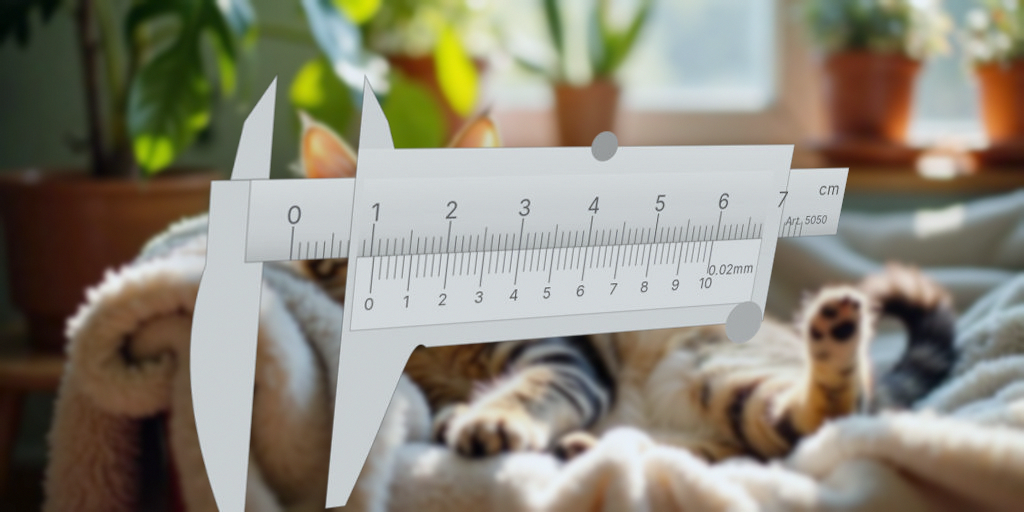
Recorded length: **10.4** mm
